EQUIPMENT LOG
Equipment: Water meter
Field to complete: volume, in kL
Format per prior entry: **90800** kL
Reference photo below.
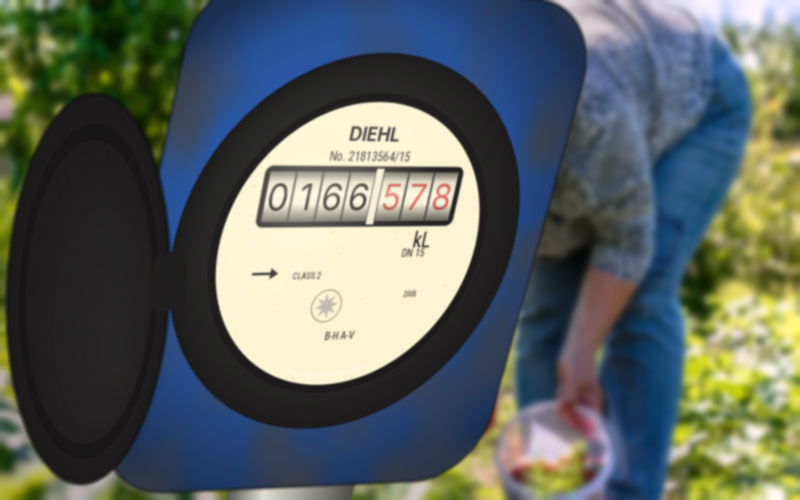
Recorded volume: **166.578** kL
